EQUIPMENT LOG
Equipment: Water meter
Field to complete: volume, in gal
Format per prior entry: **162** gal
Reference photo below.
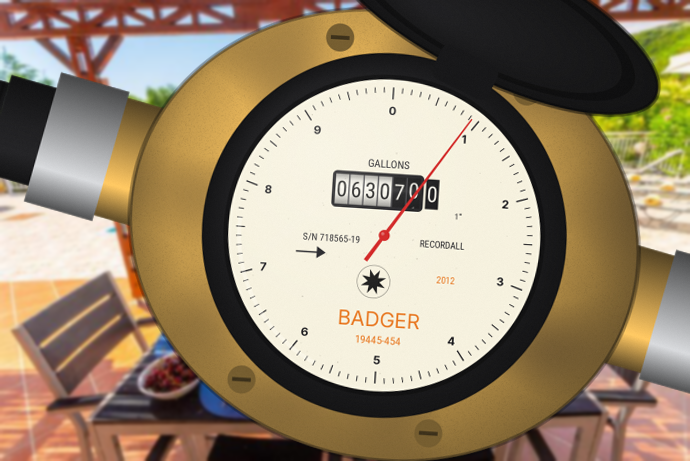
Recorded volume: **630700.9** gal
